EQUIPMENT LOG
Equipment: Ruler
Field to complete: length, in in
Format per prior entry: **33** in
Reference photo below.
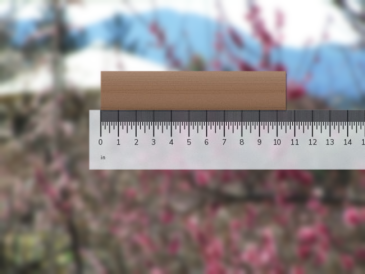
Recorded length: **10.5** in
